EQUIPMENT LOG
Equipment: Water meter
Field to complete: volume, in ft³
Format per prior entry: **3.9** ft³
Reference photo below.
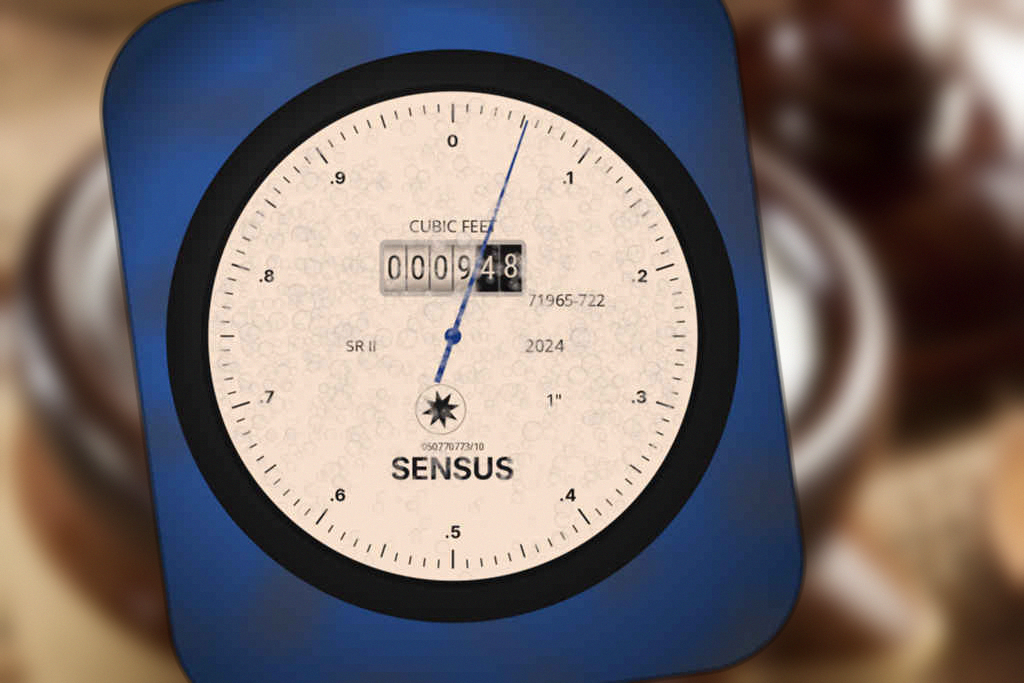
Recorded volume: **948.05** ft³
